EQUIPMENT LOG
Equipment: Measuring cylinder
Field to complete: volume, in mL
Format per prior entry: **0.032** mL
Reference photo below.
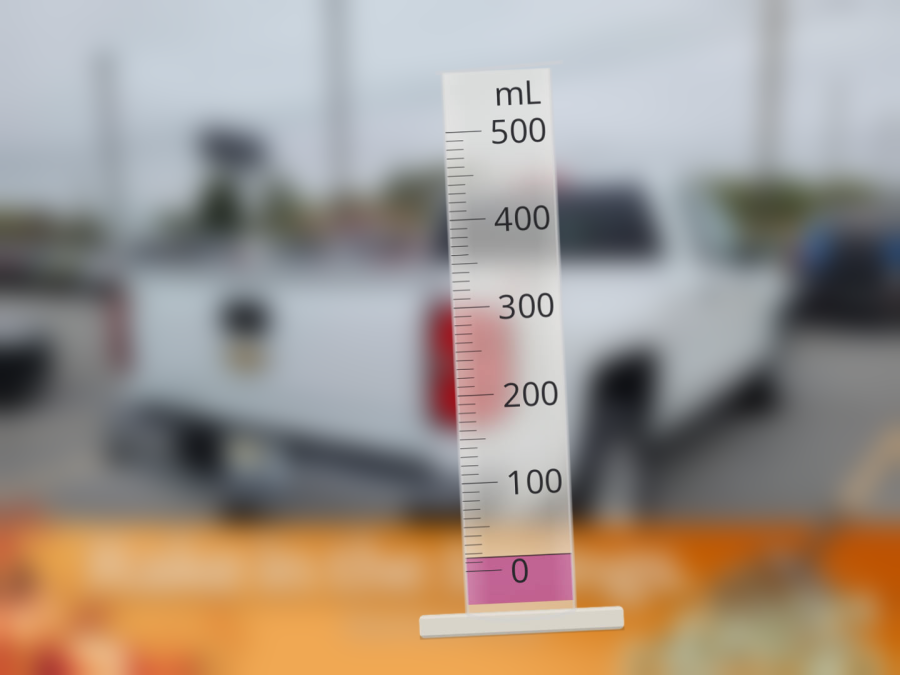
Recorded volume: **15** mL
